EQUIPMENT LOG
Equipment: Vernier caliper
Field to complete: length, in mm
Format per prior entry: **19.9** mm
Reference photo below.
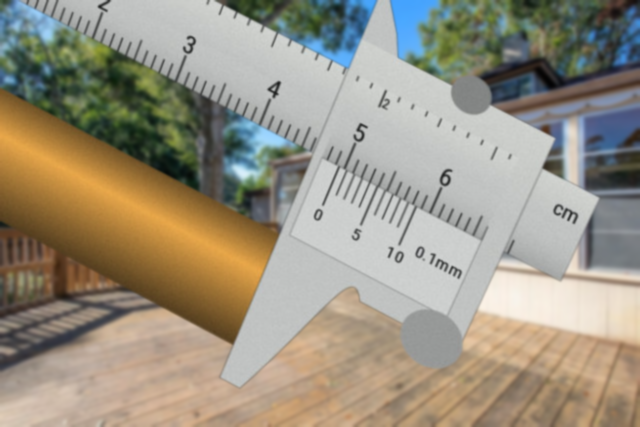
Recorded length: **49.4** mm
